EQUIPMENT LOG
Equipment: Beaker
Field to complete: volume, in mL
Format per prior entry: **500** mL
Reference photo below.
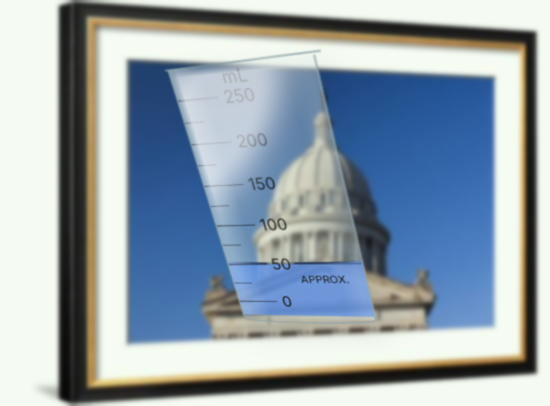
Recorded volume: **50** mL
